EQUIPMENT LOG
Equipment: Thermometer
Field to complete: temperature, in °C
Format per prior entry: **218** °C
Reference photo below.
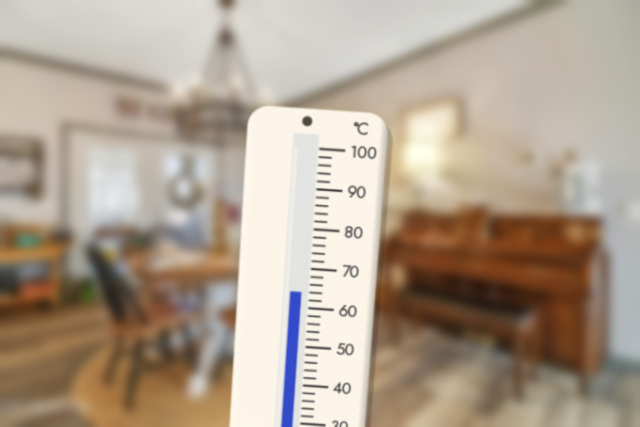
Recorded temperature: **64** °C
